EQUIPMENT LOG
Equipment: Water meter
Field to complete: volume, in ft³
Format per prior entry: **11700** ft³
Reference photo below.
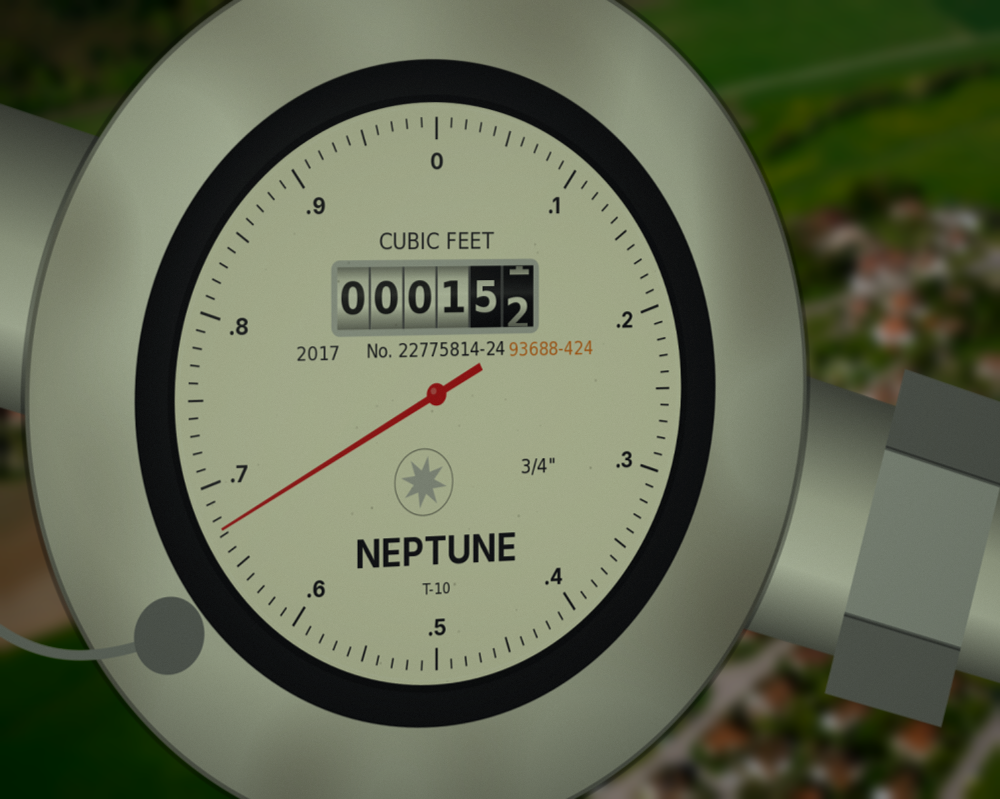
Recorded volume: **151.67** ft³
